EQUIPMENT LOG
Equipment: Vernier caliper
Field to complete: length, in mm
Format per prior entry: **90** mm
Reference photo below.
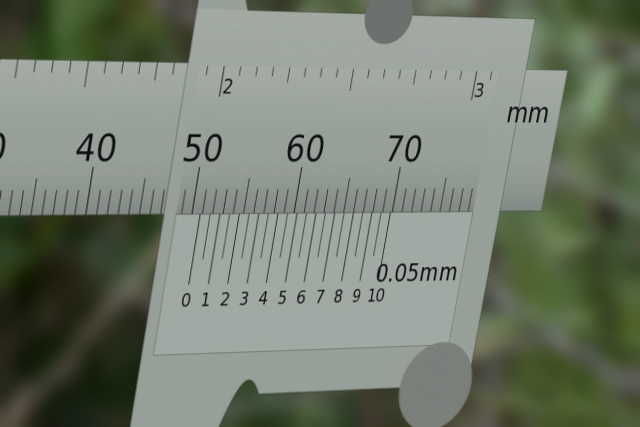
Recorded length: **50.8** mm
